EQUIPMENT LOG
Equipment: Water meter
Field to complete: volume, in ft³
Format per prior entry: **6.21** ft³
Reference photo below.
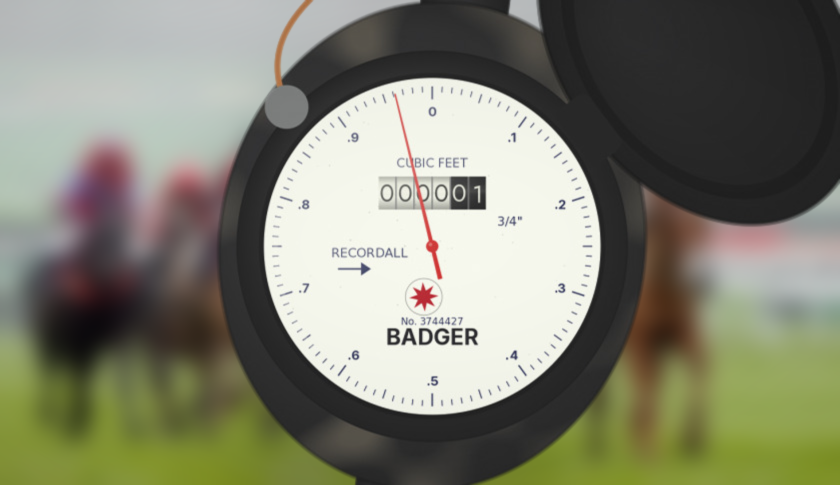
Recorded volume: **0.96** ft³
